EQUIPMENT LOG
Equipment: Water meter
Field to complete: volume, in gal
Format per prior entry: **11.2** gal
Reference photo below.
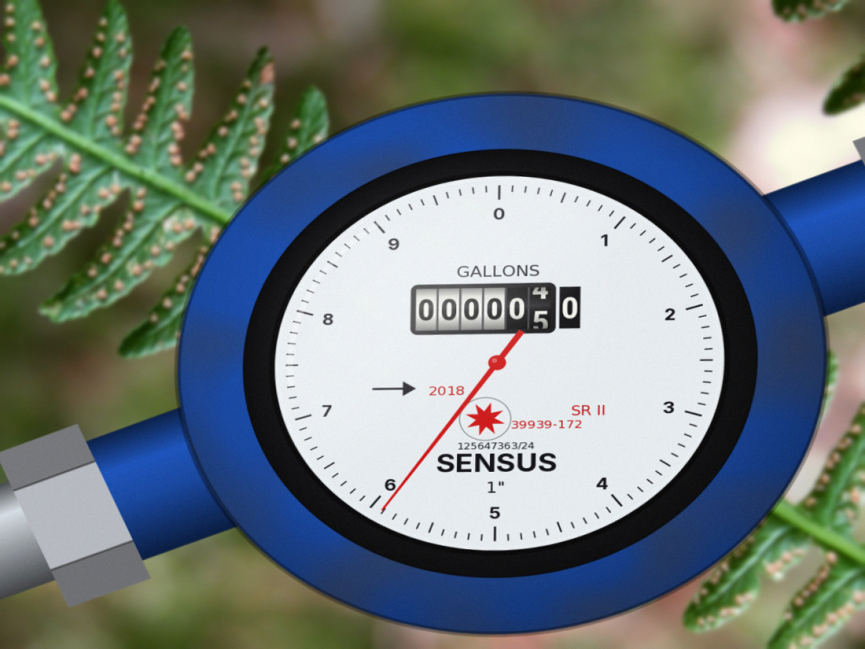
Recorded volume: **45.9** gal
